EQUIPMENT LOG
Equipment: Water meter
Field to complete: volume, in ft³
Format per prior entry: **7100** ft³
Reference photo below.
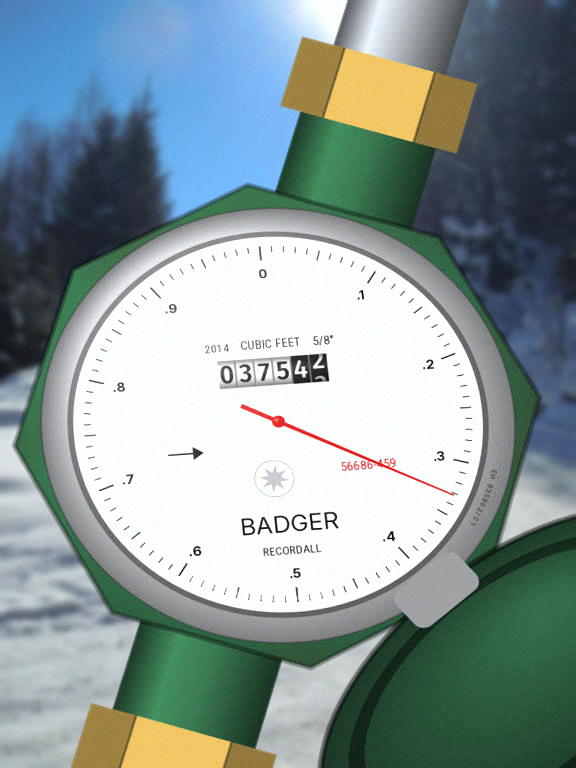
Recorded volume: **37542.33** ft³
